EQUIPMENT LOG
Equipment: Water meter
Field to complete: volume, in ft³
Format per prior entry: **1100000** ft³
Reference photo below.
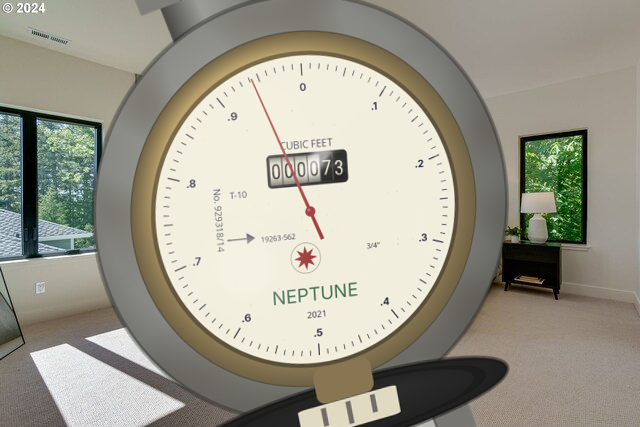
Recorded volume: **72.94** ft³
